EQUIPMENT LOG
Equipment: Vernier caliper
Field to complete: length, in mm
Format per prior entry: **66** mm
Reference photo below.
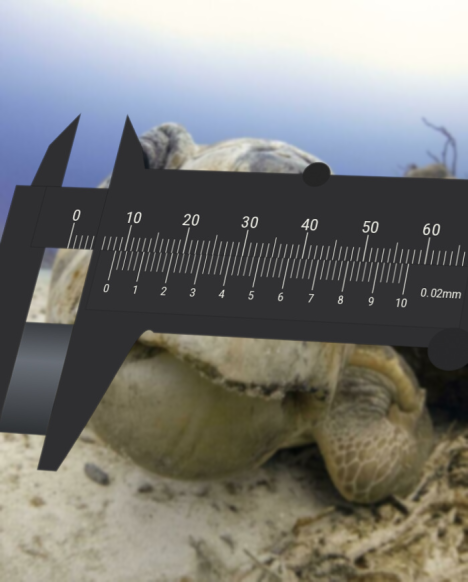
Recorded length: **8.4** mm
